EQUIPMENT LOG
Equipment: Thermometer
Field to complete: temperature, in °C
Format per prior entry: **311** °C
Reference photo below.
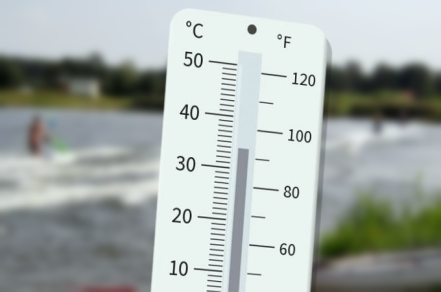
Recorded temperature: **34** °C
